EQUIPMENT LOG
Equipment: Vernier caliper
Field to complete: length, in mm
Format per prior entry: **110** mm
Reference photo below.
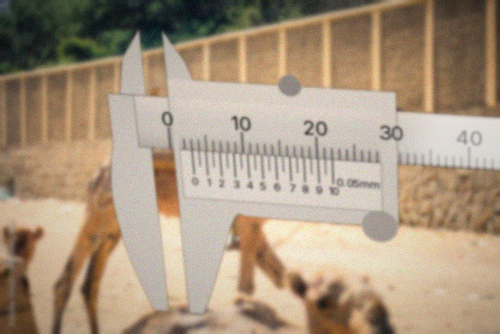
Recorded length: **3.0** mm
